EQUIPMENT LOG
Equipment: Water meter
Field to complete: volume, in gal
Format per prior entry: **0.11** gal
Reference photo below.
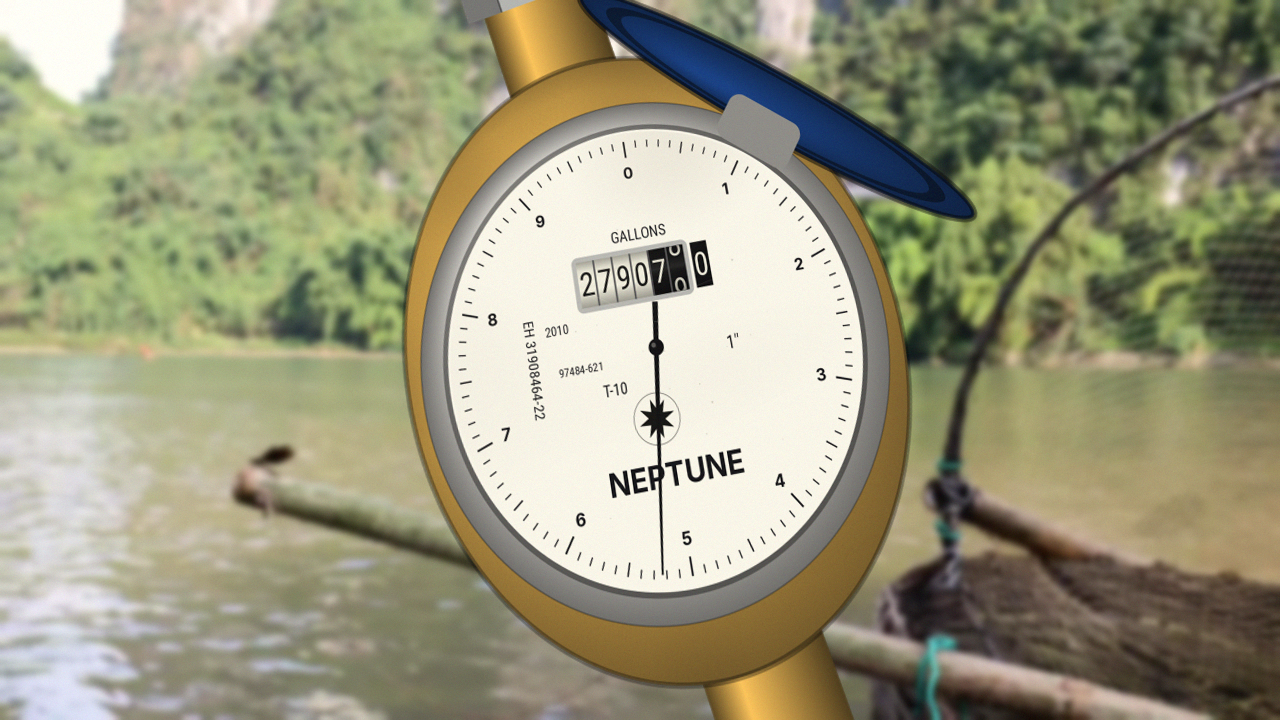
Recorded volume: **2790785.2** gal
